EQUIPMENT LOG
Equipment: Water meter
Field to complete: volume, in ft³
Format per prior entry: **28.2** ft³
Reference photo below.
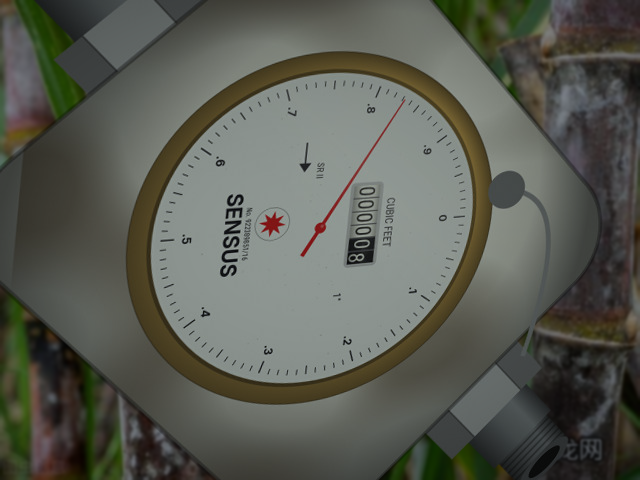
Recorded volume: **7.83** ft³
